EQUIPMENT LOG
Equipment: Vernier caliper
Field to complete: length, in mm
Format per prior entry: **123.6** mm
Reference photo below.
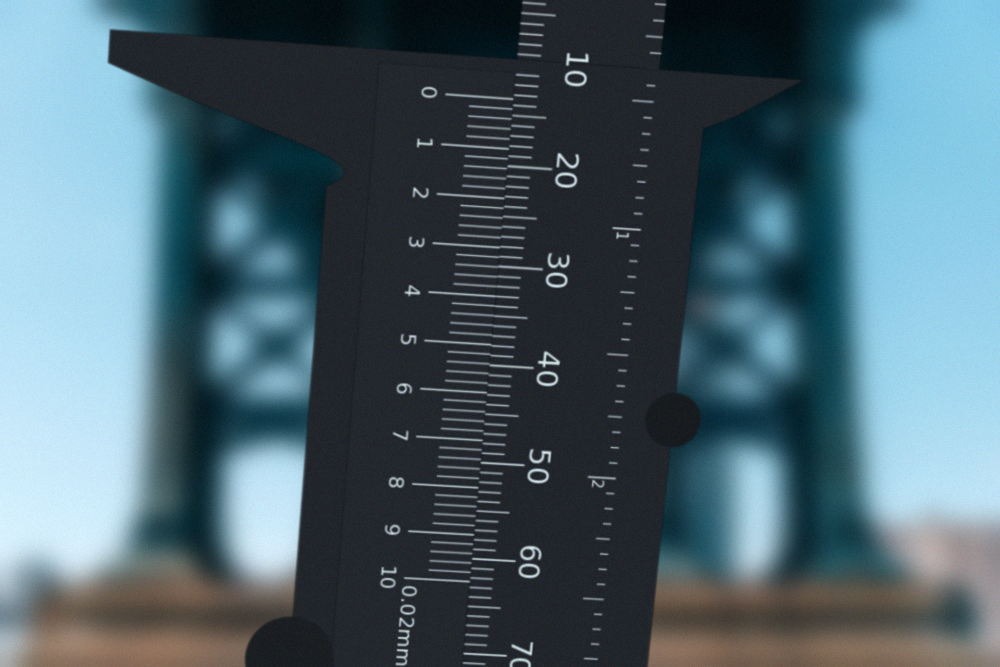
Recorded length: **13.4** mm
